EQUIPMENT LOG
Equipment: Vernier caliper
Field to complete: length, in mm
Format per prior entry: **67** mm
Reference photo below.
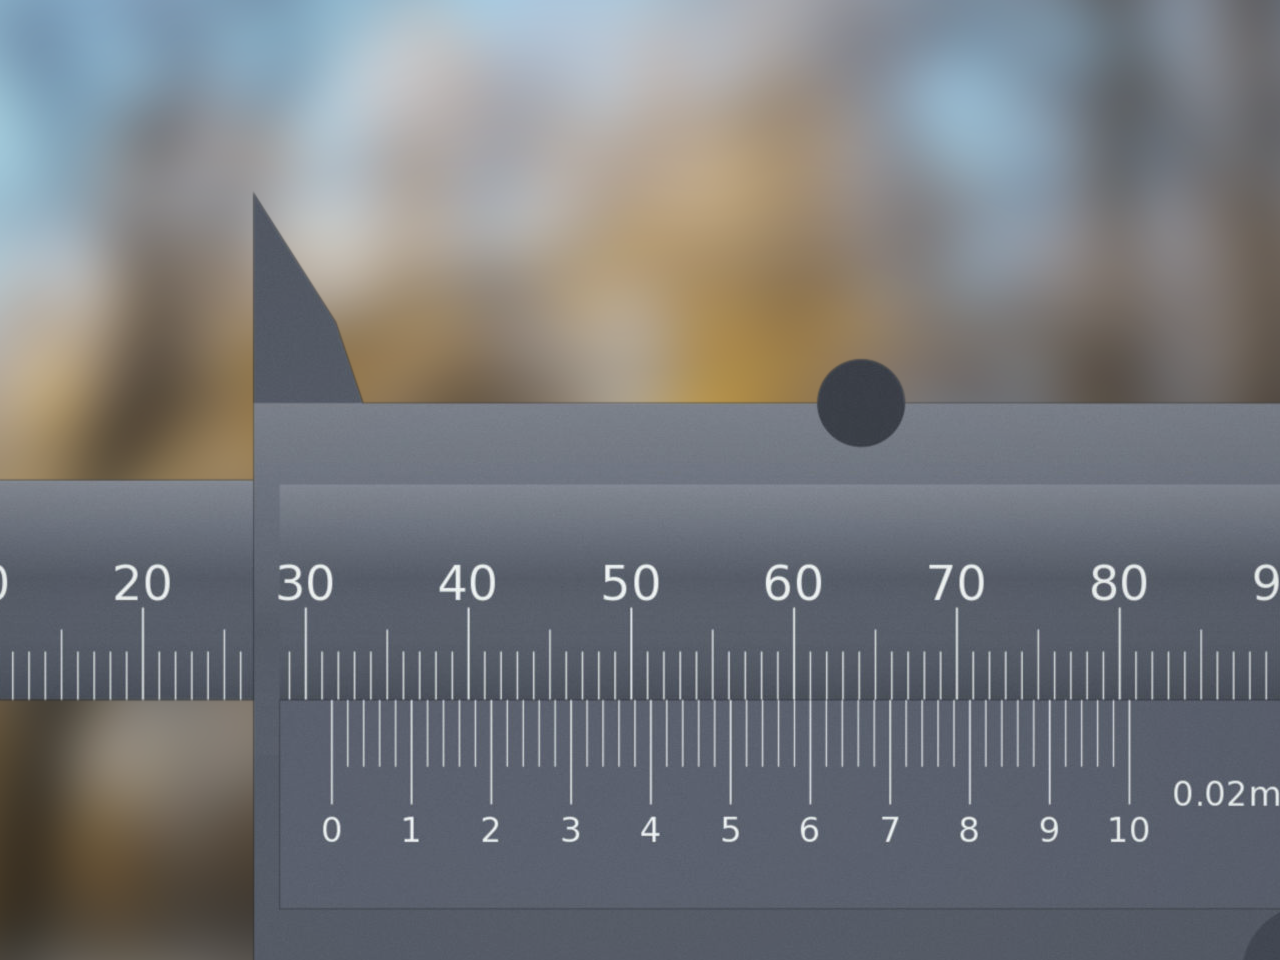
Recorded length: **31.6** mm
